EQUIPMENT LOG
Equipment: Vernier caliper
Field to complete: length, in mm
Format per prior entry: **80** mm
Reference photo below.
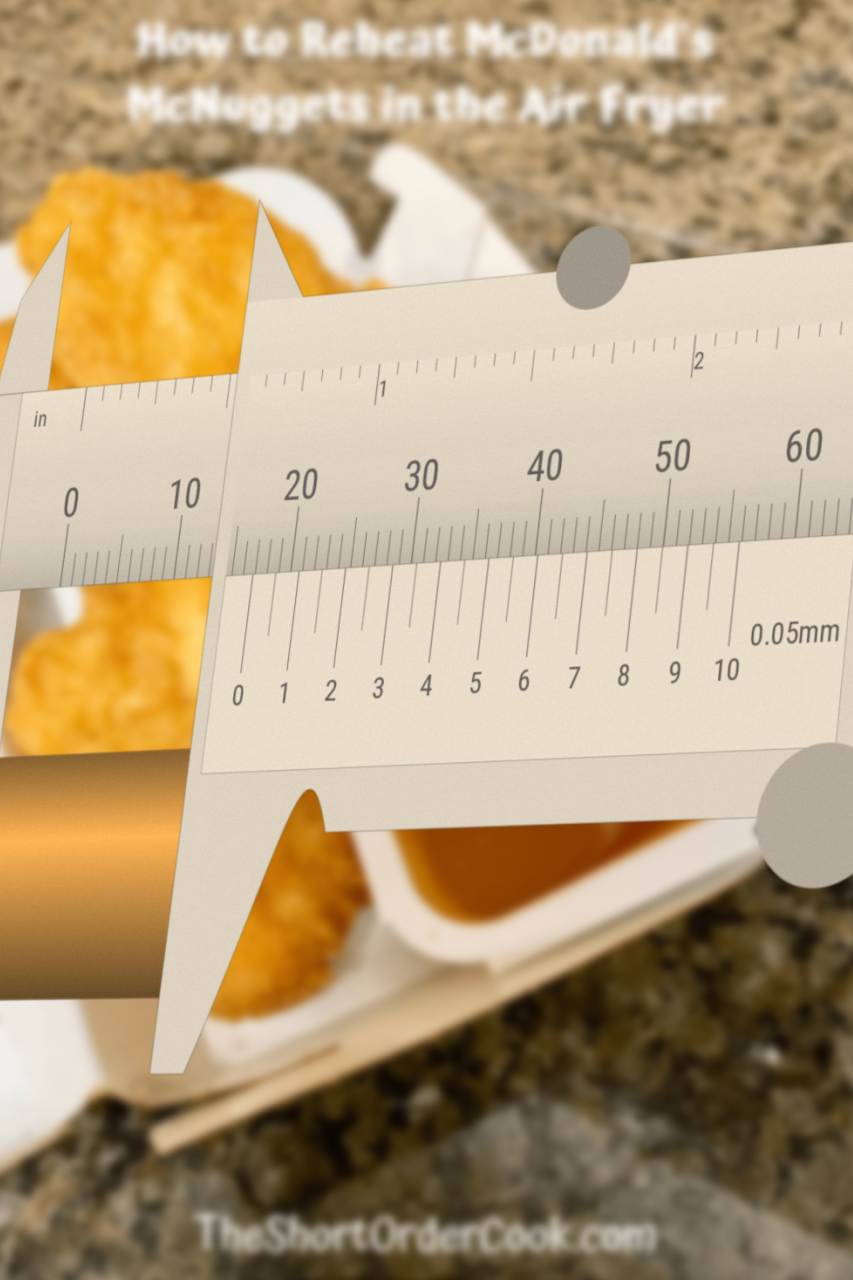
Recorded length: **16.8** mm
